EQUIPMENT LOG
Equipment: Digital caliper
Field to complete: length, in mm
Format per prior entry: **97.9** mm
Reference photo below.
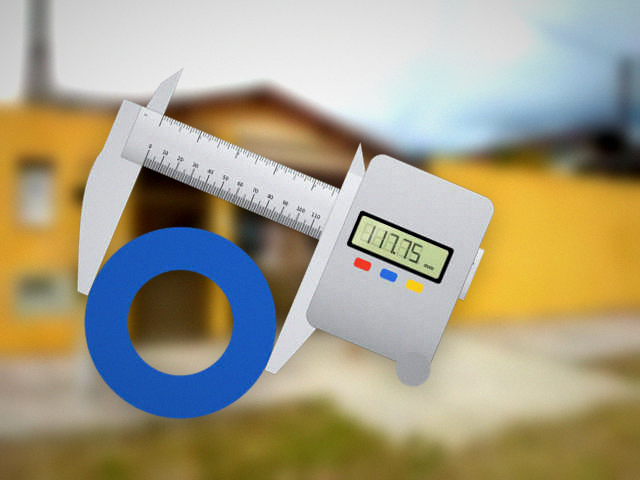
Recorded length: **117.75** mm
